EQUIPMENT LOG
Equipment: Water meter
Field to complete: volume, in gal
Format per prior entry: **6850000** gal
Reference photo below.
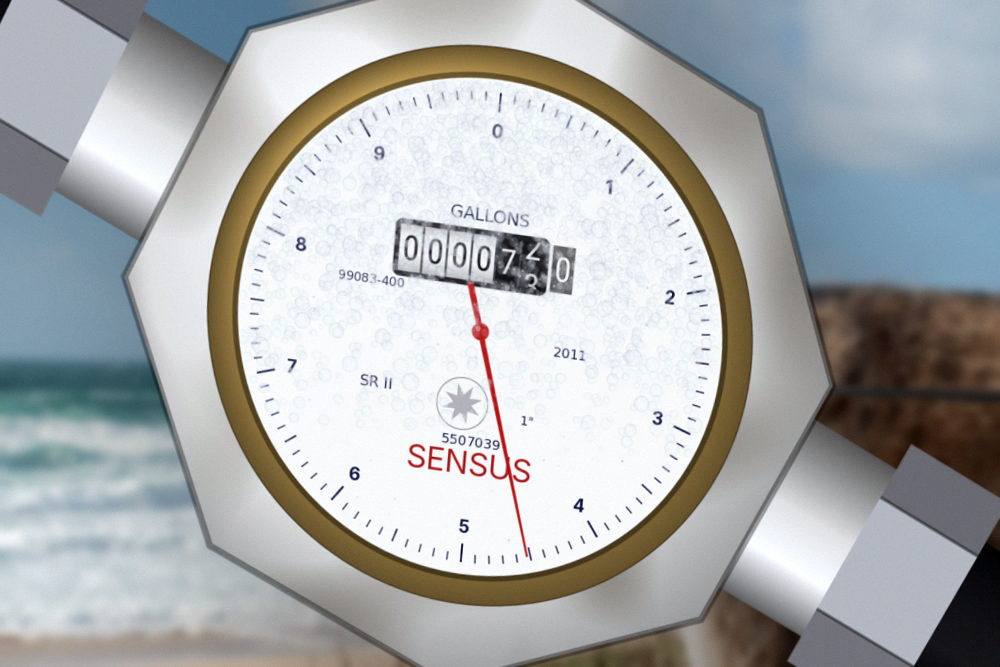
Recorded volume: **724.5** gal
